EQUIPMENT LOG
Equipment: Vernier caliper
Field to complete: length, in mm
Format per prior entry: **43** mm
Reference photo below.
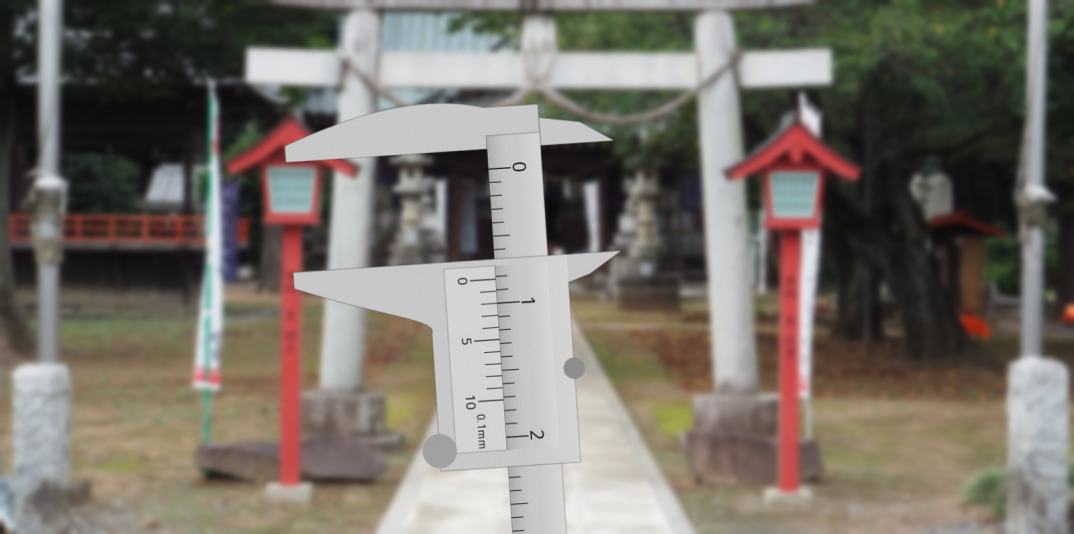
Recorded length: **8.2** mm
